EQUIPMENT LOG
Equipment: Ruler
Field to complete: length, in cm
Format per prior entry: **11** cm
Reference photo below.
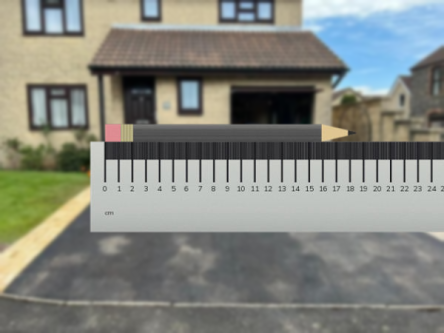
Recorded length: **18.5** cm
